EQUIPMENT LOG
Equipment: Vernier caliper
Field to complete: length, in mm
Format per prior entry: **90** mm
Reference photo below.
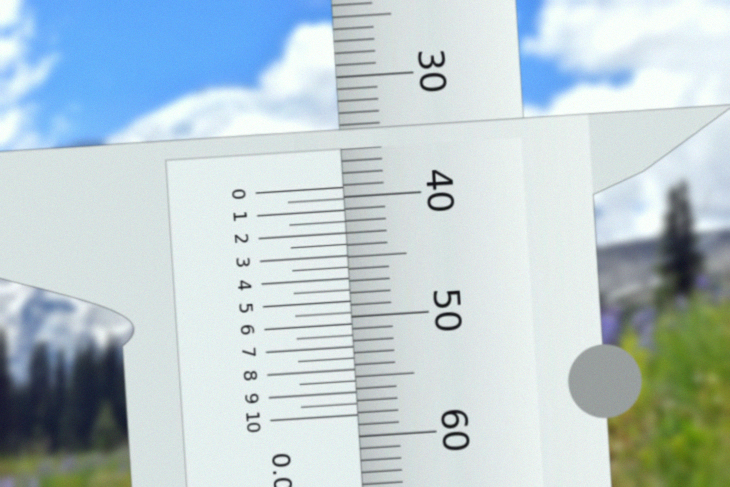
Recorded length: **39.2** mm
